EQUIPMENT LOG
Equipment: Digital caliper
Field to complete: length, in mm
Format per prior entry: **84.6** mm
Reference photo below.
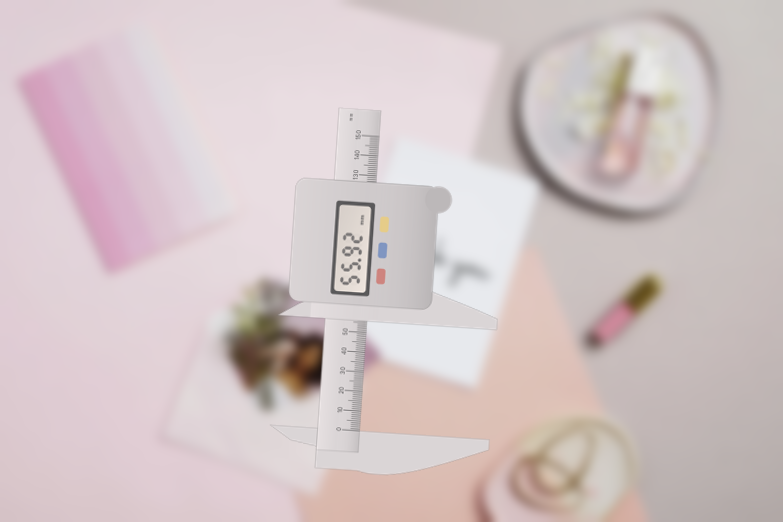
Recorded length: **55.92** mm
